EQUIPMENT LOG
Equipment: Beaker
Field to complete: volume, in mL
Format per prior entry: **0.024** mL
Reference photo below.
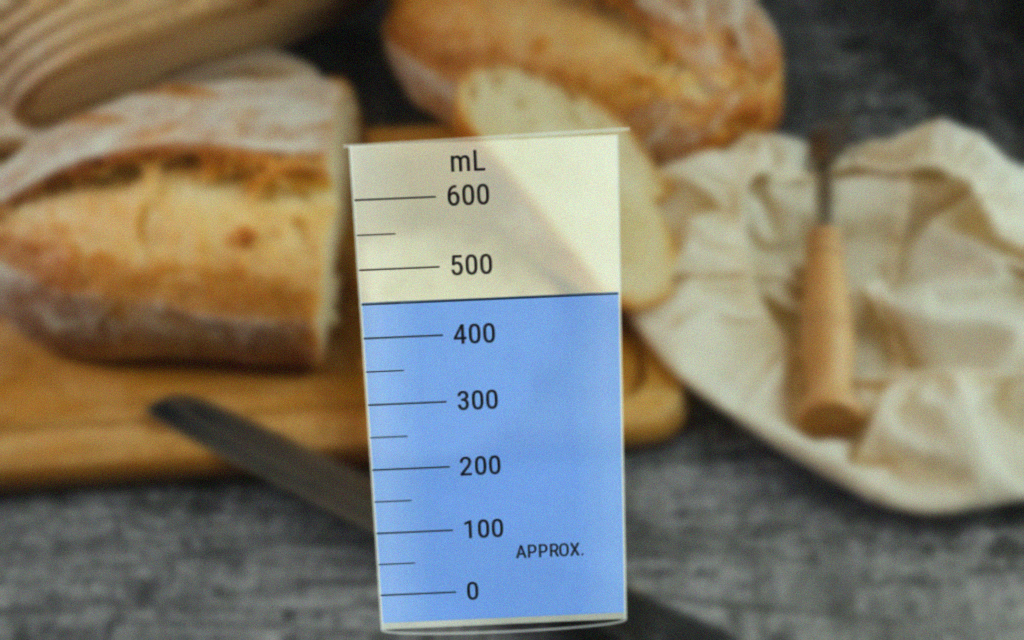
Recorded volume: **450** mL
